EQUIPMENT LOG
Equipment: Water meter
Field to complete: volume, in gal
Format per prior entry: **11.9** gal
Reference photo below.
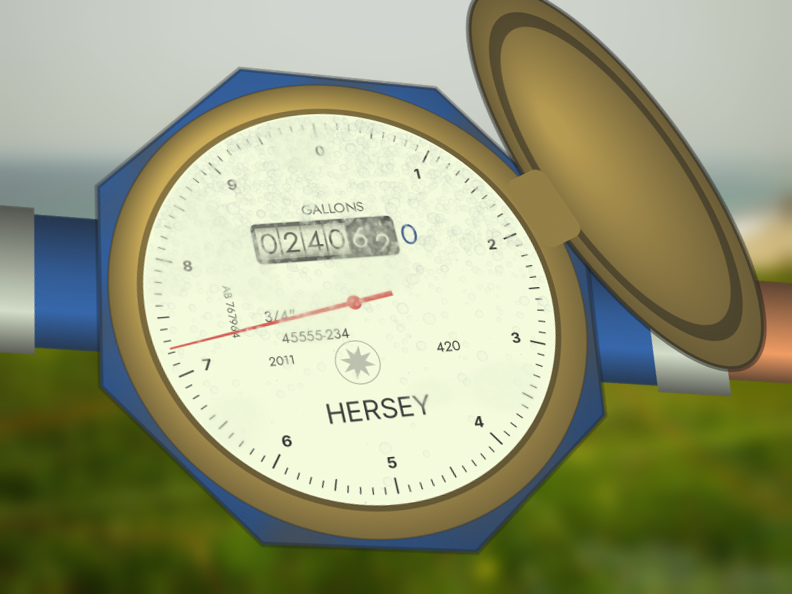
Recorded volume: **240617.2** gal
